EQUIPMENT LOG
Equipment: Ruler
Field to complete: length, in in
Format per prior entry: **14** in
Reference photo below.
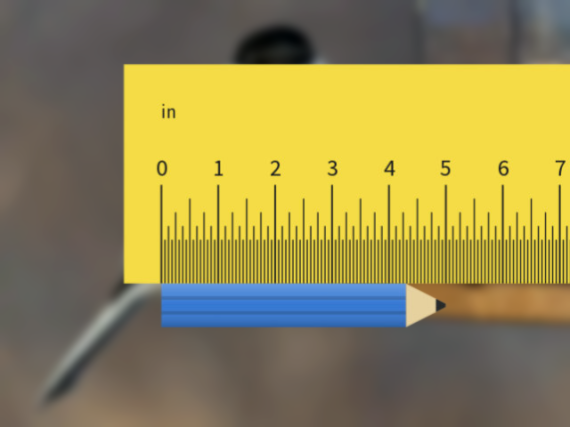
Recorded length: **5** in
